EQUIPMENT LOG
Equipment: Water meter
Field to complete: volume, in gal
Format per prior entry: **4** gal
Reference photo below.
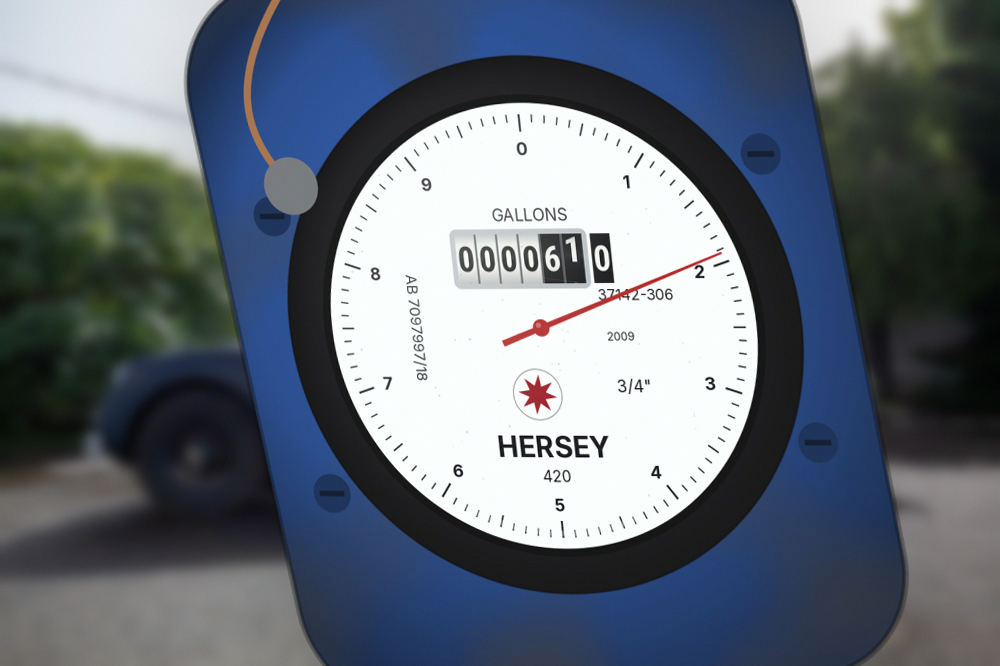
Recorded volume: **611.9** gal
